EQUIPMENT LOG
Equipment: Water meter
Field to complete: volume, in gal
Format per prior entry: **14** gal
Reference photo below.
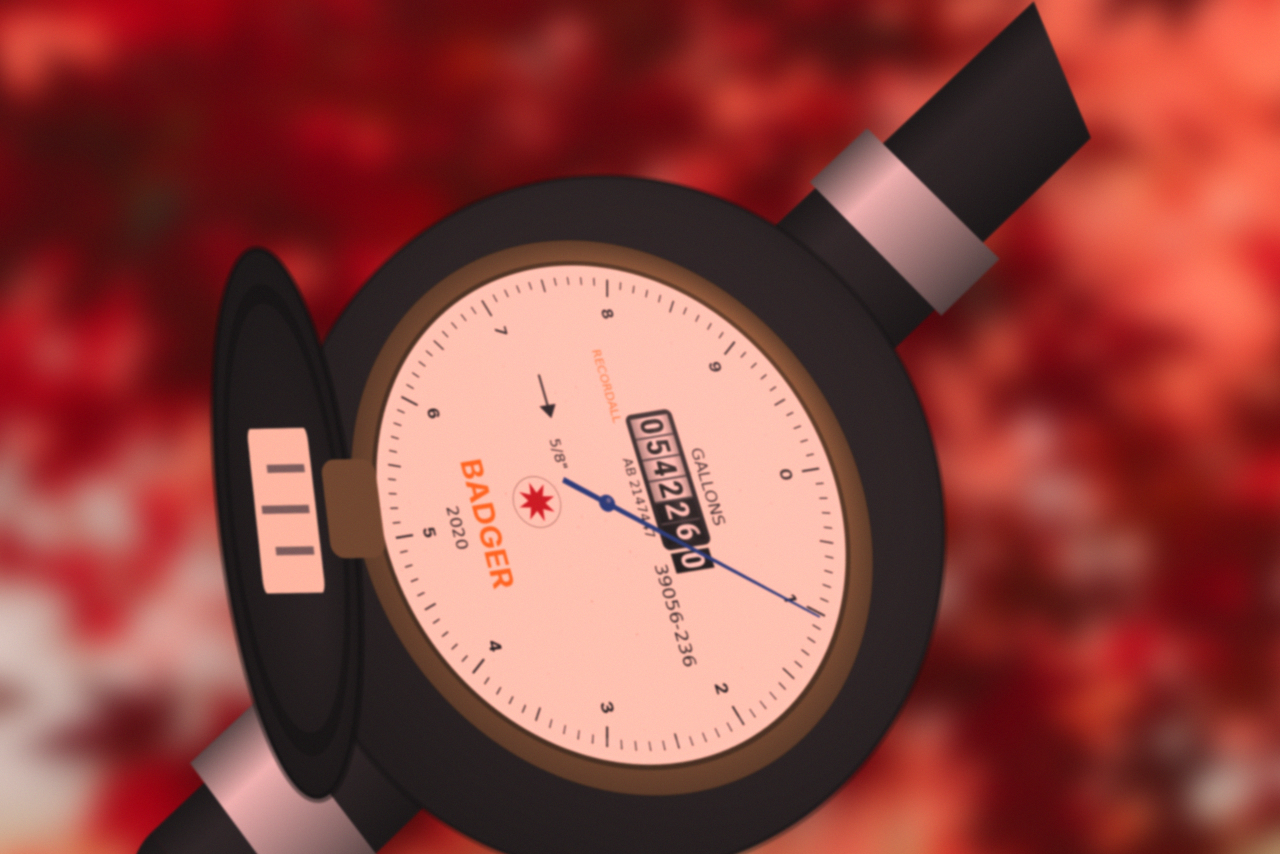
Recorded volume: **542261.0** gal
